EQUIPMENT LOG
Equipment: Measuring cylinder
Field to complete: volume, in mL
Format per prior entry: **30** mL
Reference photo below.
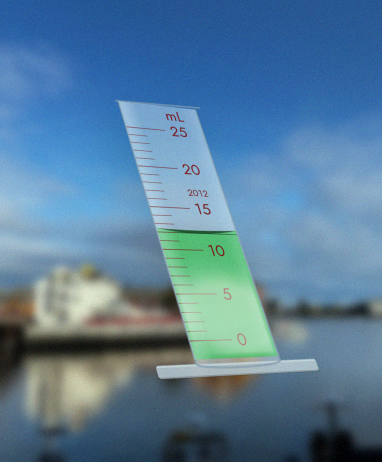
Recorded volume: **12** mL
